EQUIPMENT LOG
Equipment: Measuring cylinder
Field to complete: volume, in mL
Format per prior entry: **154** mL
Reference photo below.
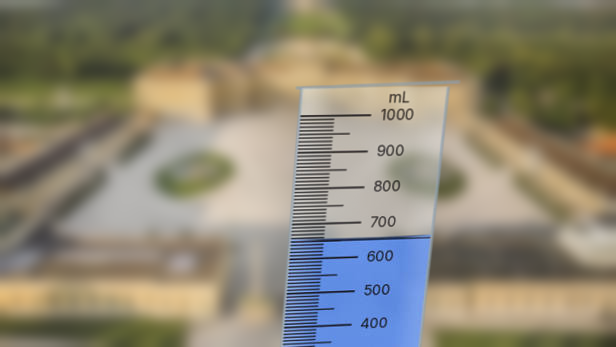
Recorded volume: **650** mL
